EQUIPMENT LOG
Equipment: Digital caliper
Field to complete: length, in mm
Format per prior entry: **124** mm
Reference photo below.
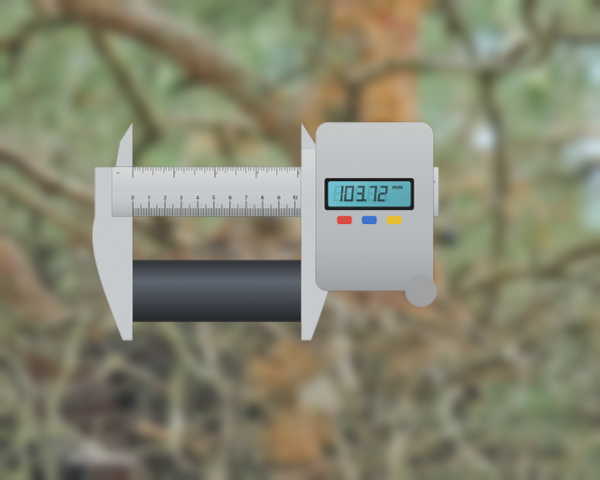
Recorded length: **103.72** mm
